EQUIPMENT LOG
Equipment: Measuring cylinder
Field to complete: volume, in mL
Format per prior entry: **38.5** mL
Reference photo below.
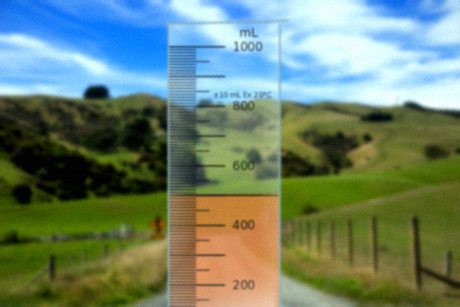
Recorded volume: **500** mL
